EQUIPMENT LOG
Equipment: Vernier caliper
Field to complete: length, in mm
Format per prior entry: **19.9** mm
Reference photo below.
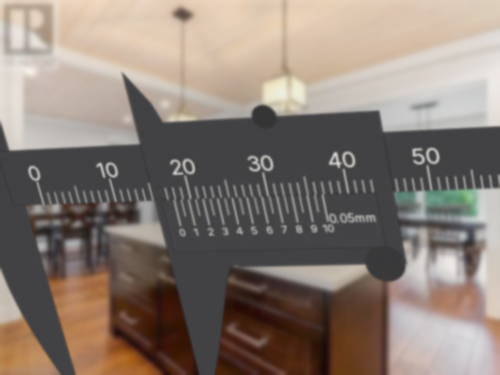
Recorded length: **17.8** mm
